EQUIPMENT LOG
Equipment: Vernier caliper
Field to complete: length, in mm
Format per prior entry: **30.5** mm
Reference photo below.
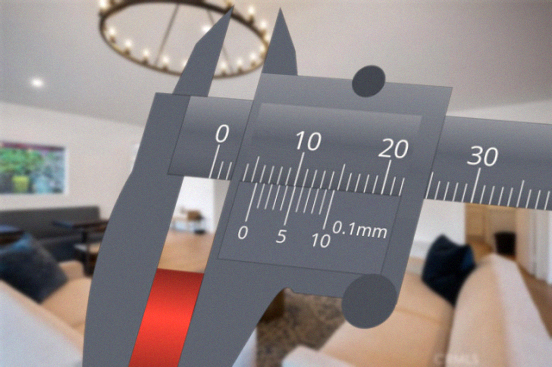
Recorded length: **5.6** mm
